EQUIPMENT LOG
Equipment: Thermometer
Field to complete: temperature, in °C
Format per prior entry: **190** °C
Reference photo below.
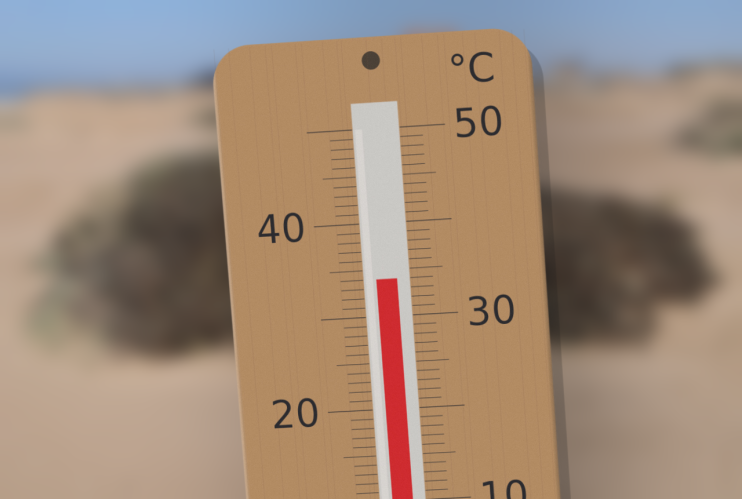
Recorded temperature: **34** °C
